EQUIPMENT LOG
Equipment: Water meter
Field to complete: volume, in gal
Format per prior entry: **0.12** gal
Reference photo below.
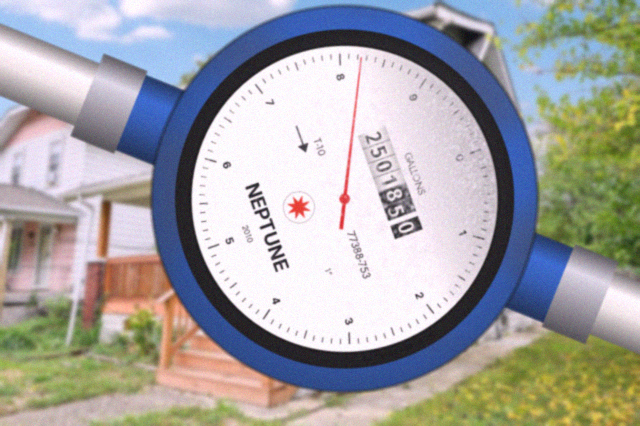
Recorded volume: **2501848.2** gal
